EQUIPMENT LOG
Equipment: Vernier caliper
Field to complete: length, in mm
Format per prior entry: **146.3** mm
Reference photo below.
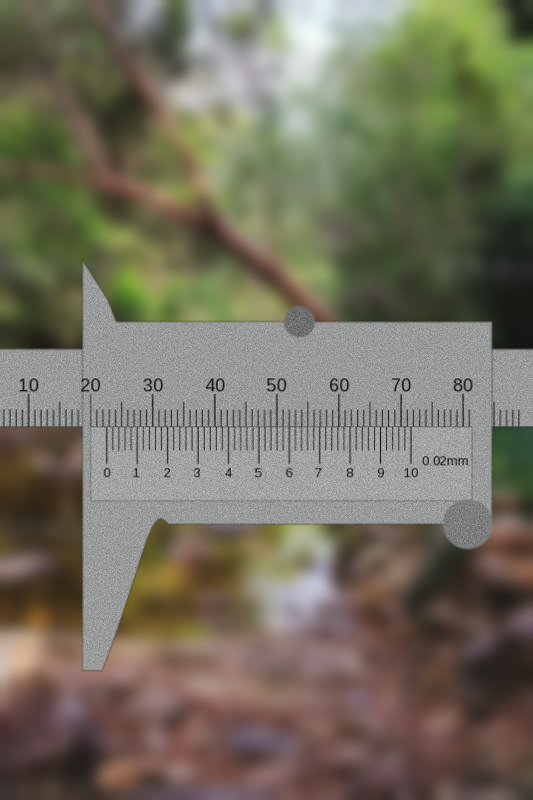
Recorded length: **22.6** mm
